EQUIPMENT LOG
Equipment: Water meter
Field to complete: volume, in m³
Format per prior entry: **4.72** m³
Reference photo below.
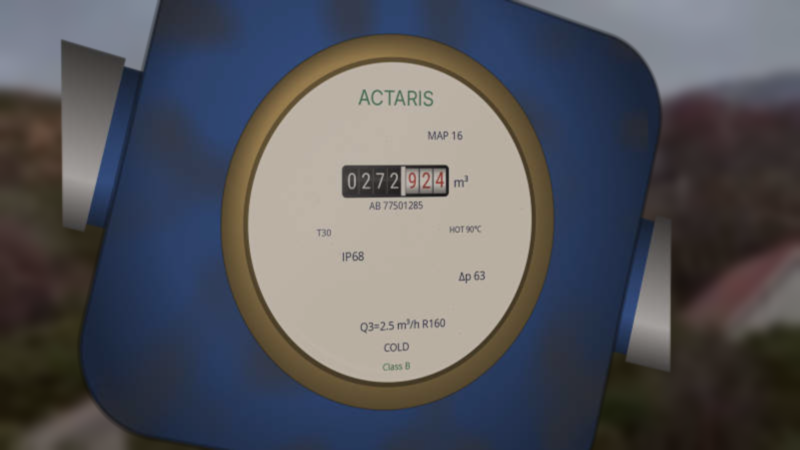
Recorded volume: **272.924** m³
